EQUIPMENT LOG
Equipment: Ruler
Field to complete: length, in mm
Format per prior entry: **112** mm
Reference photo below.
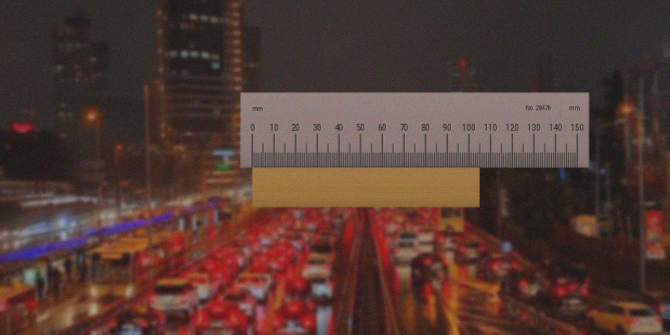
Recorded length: **105** mm
